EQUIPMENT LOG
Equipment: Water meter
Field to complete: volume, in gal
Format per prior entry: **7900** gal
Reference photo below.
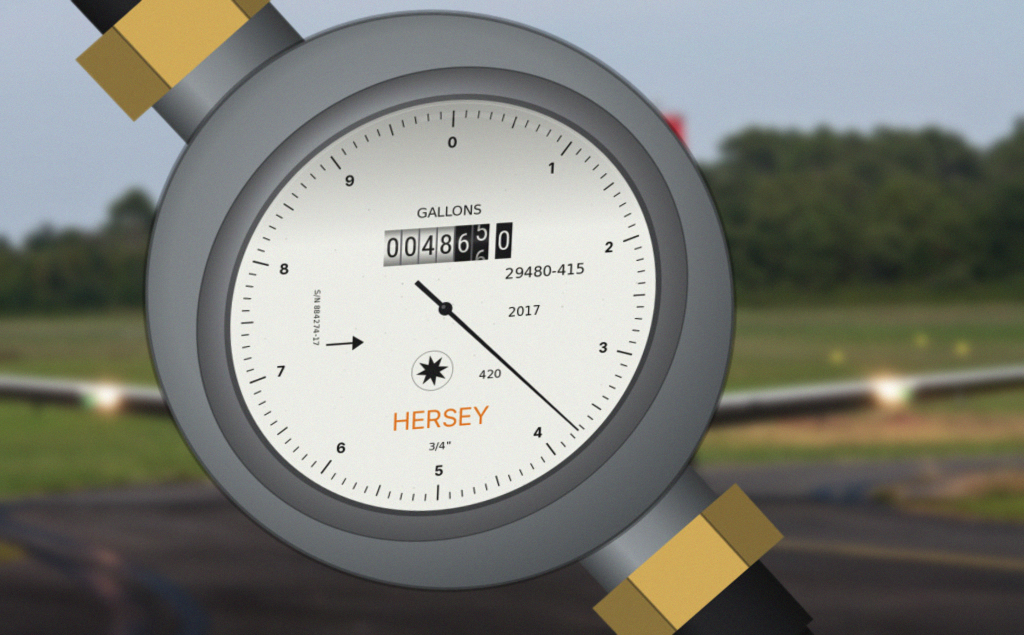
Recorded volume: **48653.7** gal
